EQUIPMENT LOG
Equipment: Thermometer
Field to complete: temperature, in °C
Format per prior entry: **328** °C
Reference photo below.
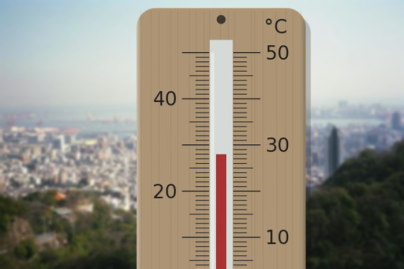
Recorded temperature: **28** °C
